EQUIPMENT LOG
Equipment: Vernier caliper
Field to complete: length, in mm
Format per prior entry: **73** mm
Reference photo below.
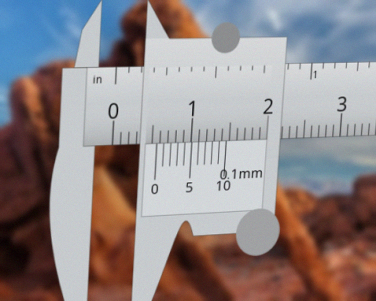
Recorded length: **5.6** mm
